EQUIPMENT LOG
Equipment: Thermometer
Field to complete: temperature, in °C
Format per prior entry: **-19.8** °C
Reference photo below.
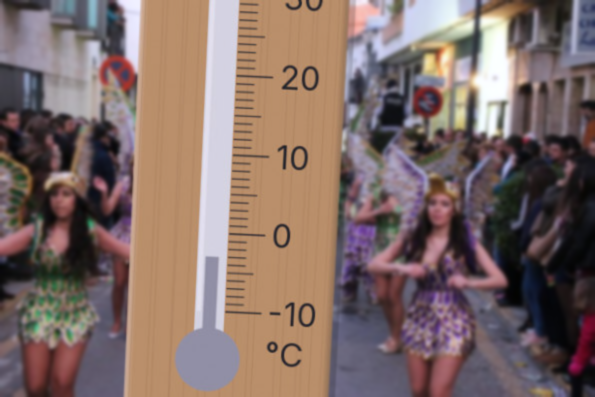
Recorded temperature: **-3** °C
